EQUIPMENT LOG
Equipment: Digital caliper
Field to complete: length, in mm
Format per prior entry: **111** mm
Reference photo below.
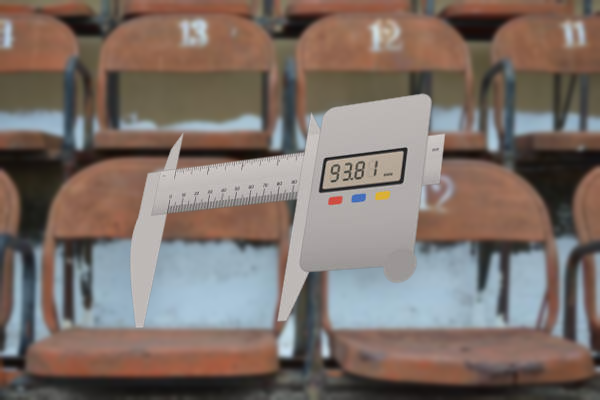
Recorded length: **93.81** mm
